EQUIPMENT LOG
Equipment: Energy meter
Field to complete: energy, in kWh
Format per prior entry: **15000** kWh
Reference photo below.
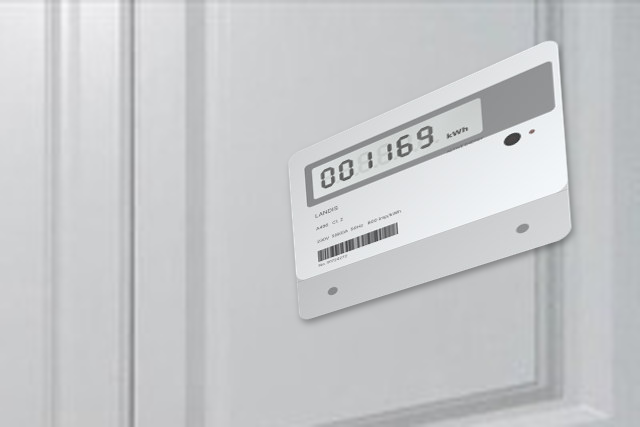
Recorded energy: **1169** kWh
